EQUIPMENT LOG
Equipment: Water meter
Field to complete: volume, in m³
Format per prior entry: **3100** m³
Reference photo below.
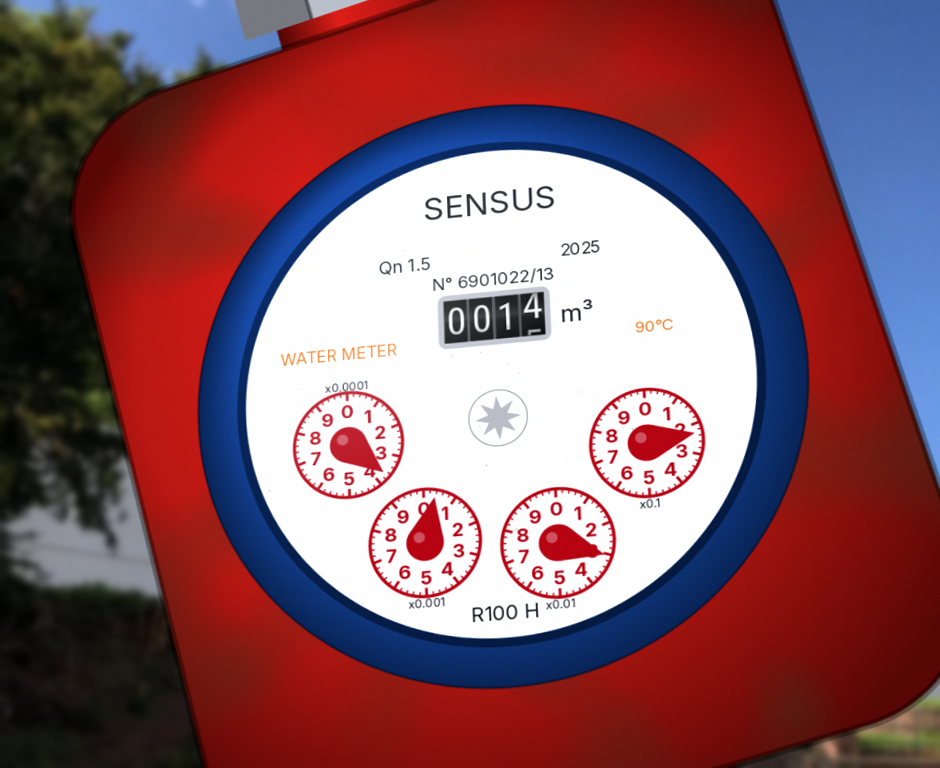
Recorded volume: **14.2303** m³
